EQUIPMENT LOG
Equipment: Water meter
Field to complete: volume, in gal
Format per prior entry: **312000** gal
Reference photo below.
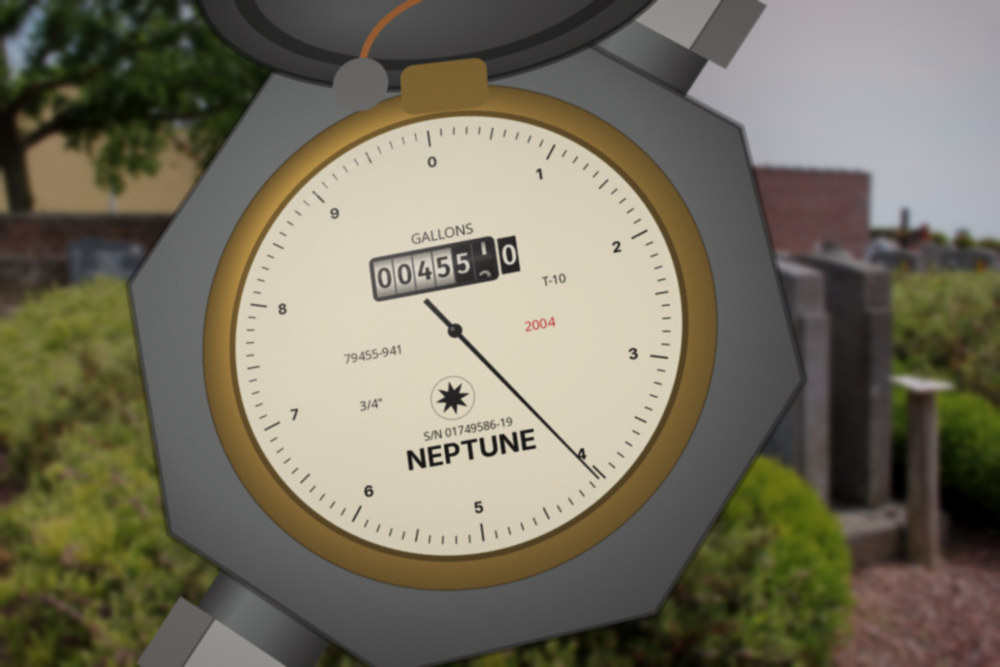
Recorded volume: **45514.0** gal
